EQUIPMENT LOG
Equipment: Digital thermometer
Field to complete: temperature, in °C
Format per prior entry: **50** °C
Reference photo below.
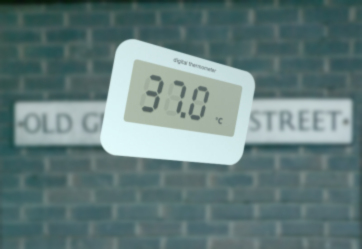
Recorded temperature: **37.0** °C
